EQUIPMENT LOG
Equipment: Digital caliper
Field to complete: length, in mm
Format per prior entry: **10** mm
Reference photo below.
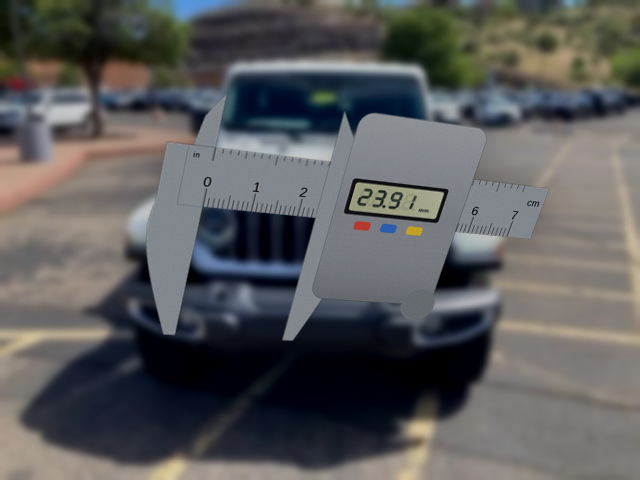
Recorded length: **23.91** mm
